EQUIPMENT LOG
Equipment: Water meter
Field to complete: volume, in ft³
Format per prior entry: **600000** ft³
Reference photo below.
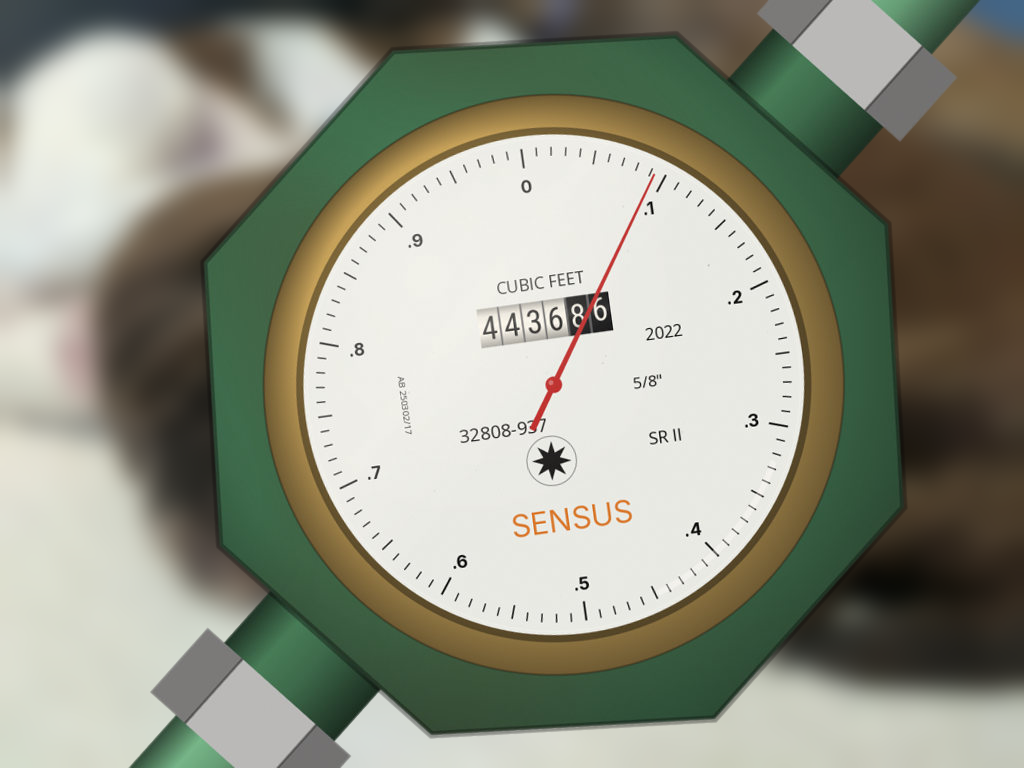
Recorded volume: **443686.09** ft³
